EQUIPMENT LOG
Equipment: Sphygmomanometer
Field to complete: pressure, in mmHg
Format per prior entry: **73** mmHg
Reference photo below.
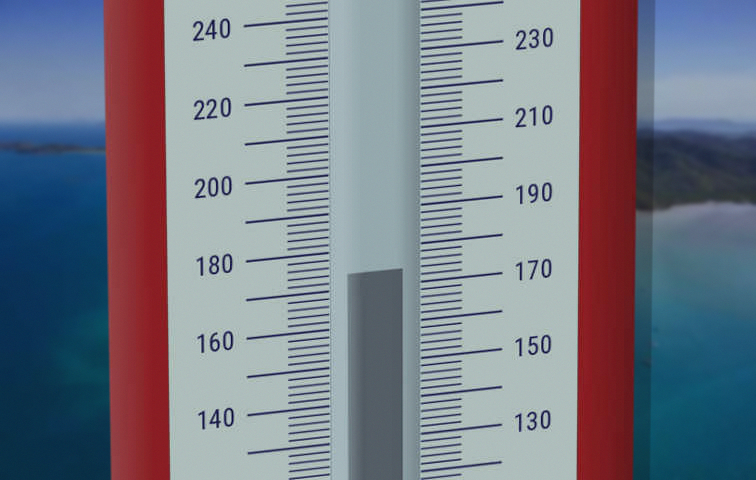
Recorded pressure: **174** mmHg
